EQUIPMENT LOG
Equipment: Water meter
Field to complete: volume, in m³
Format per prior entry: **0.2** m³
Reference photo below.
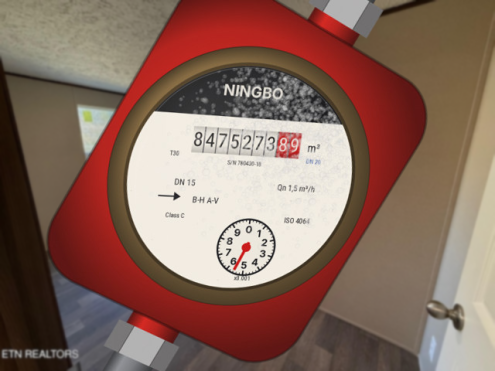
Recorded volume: **8475273.895** m³
